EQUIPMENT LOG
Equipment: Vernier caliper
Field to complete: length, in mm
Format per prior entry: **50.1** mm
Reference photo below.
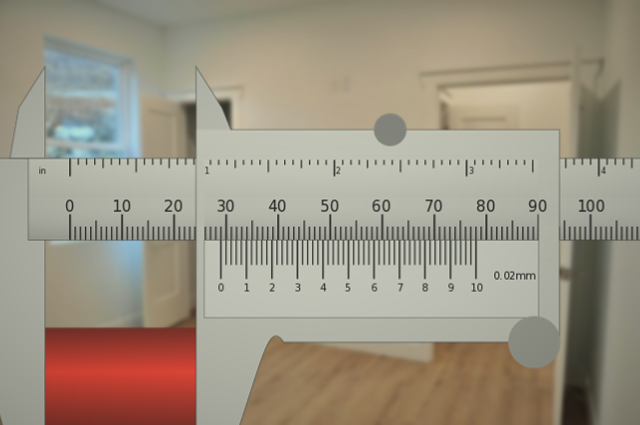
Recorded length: **29.0** mm
